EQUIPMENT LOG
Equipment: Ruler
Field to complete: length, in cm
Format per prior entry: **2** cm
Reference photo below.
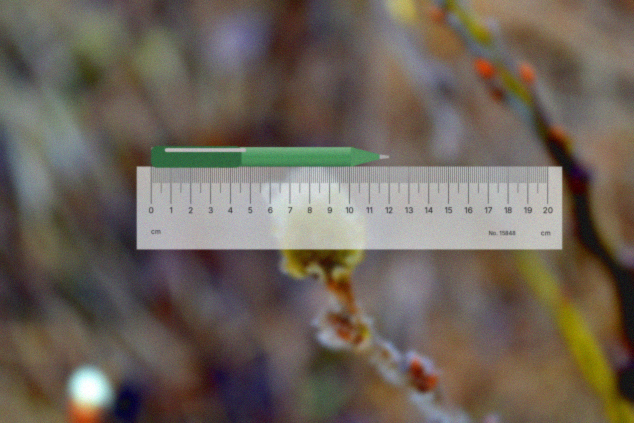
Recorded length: **12** cm
